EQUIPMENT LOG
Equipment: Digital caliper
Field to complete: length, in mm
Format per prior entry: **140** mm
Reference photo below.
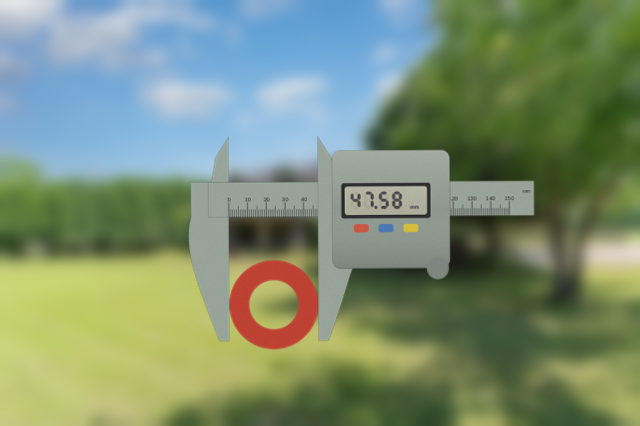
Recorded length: **47.58** mm
